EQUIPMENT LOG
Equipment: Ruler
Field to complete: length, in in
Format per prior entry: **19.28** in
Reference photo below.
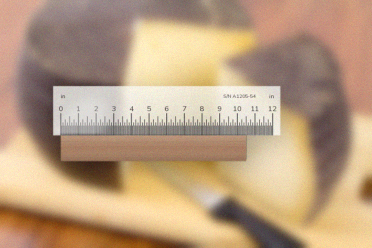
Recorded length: **10.5** in
